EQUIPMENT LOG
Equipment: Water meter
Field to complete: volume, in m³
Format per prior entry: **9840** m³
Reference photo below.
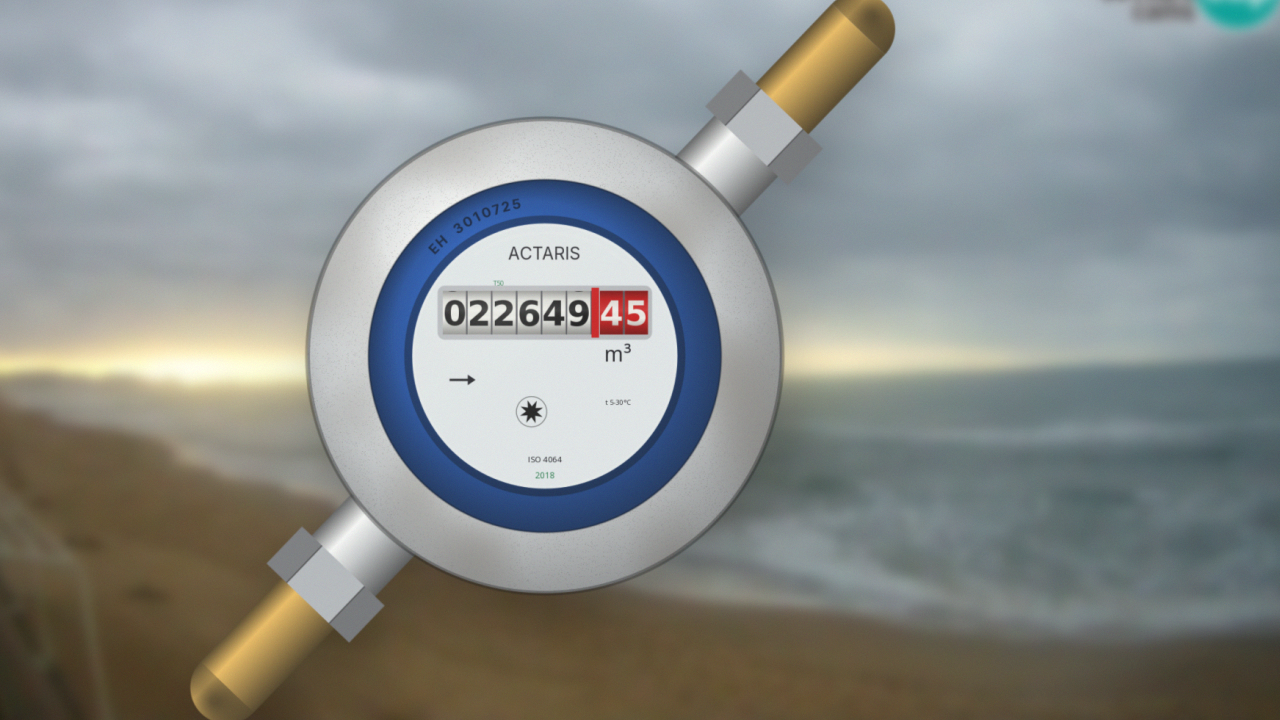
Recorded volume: **22649.45** m³
